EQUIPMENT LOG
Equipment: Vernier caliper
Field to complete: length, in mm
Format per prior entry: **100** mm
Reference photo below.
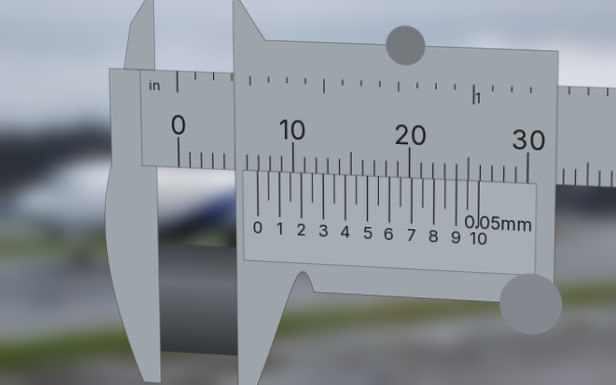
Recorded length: **6.9** mm
